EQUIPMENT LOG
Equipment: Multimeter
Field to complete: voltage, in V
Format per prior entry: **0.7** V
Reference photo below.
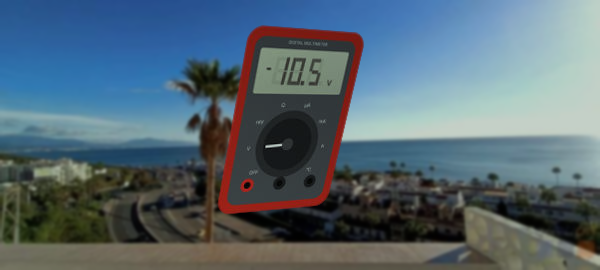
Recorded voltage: **-10.5** V
